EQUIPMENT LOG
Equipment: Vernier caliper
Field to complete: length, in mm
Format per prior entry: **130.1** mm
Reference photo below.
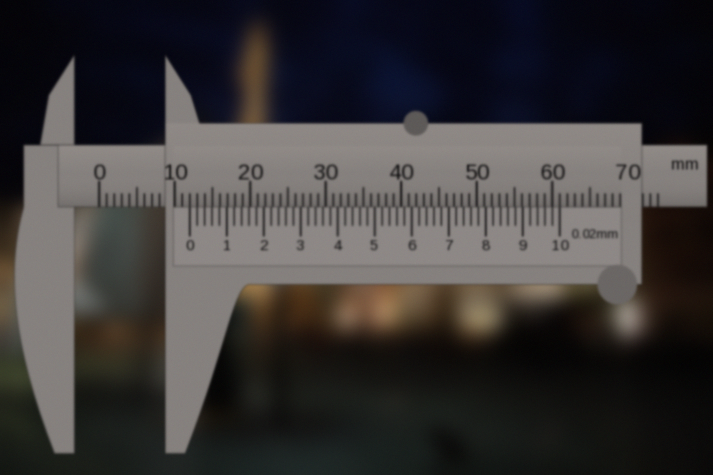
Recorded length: **12.0** mm
